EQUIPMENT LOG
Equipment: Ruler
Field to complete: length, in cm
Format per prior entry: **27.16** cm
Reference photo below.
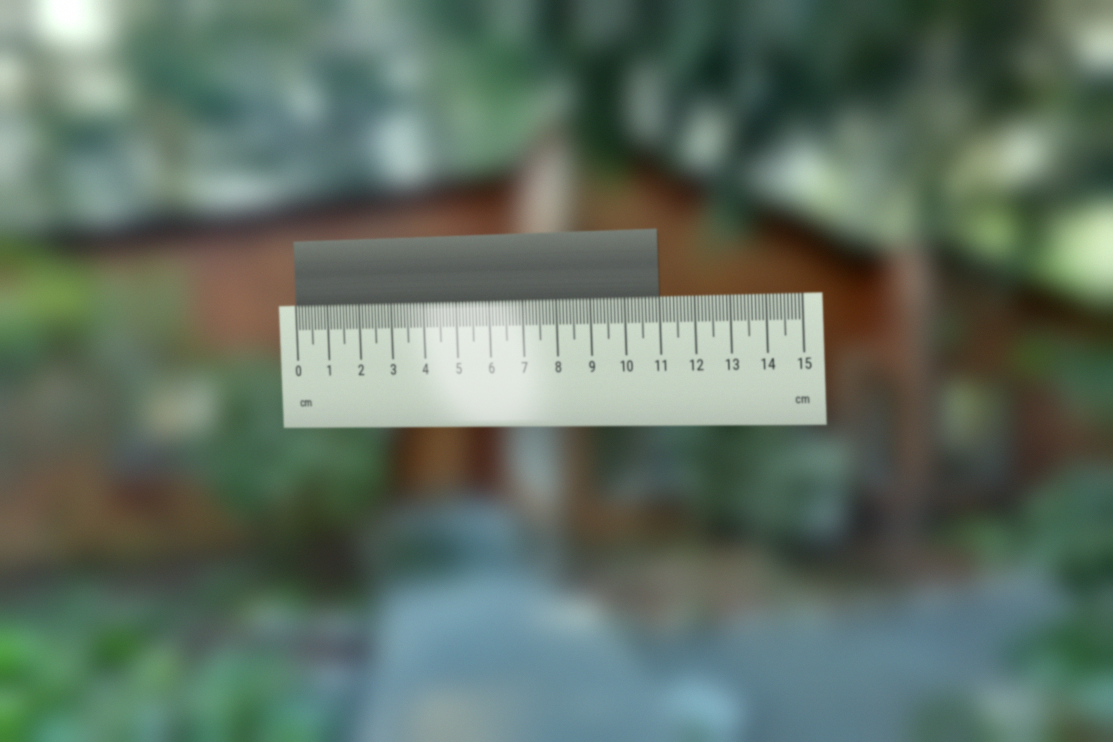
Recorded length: **11** cm
